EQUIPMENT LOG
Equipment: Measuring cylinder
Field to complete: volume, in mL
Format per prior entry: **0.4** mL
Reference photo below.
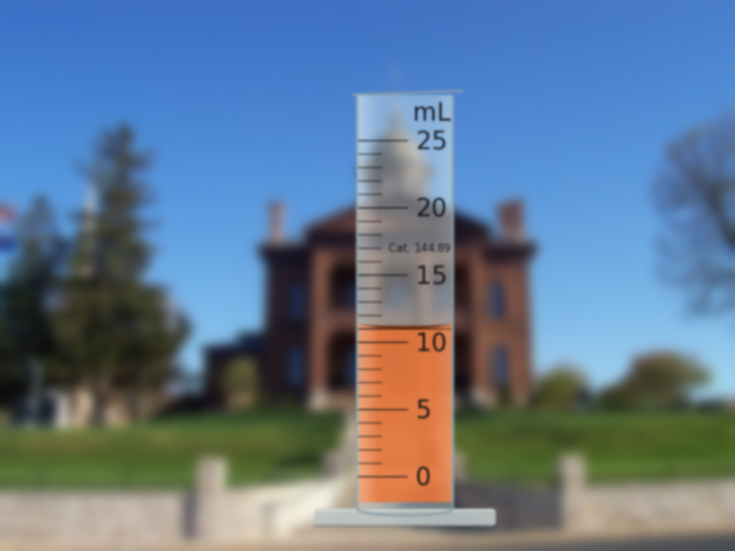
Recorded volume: **11** mL
